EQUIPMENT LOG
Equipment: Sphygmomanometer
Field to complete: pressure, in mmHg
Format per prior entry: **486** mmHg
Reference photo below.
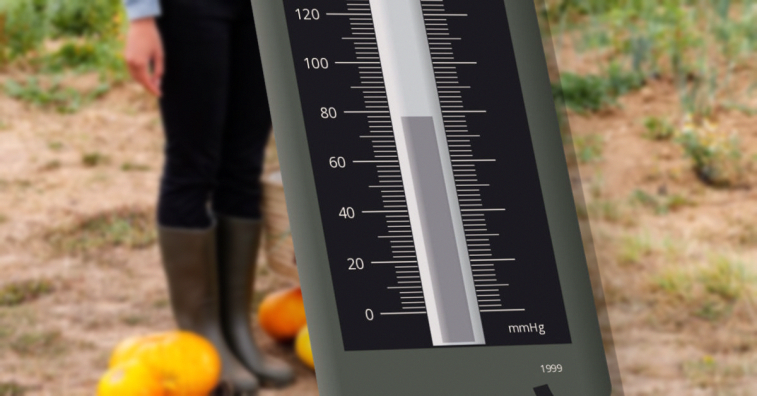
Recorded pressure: **78** mmHg
